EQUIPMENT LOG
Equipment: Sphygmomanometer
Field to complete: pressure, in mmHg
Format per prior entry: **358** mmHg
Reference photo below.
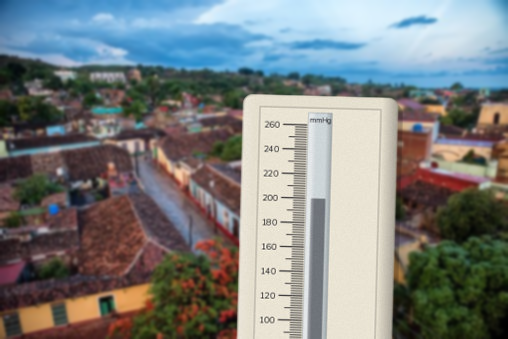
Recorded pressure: **200** mmHg
